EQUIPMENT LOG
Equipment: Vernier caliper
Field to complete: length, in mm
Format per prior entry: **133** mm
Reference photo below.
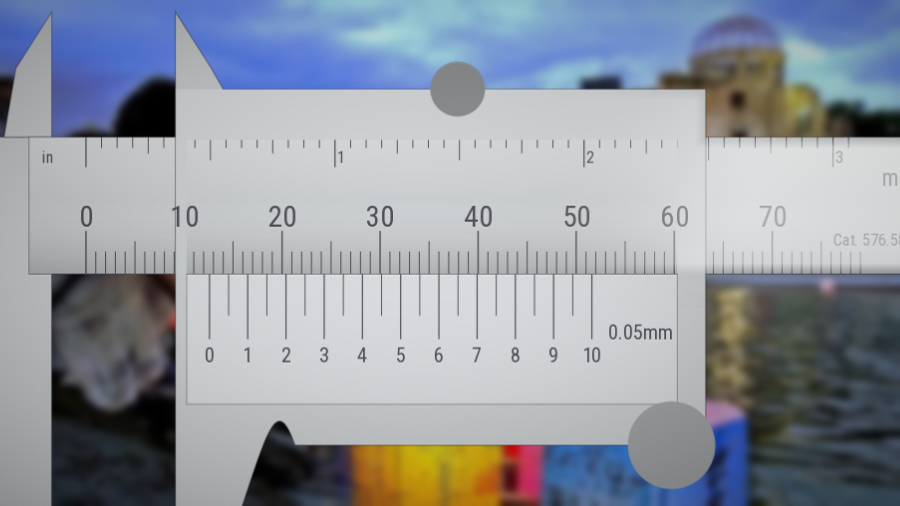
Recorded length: **12.6** mm
